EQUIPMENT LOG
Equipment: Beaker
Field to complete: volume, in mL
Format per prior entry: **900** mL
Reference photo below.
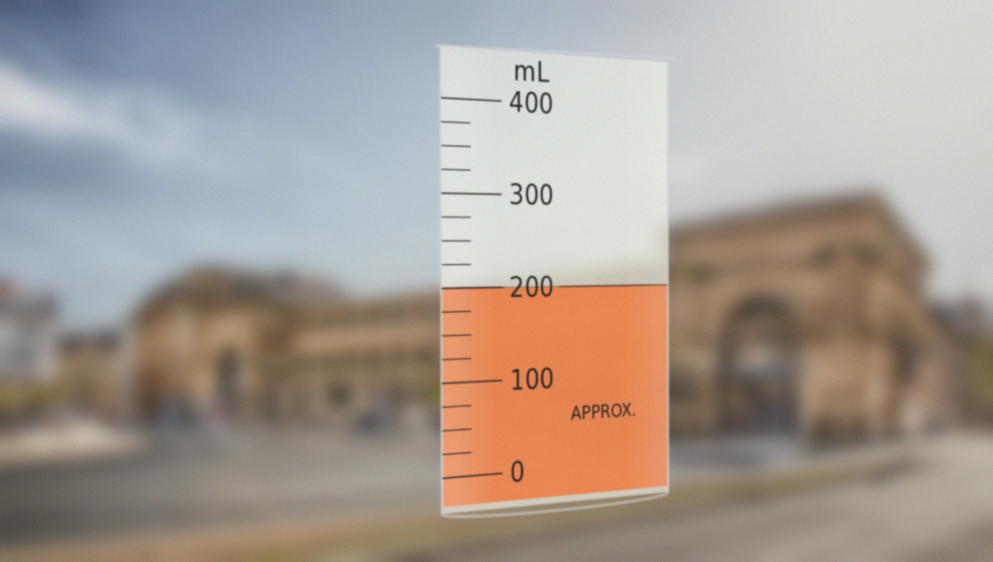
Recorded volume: **200** mL
